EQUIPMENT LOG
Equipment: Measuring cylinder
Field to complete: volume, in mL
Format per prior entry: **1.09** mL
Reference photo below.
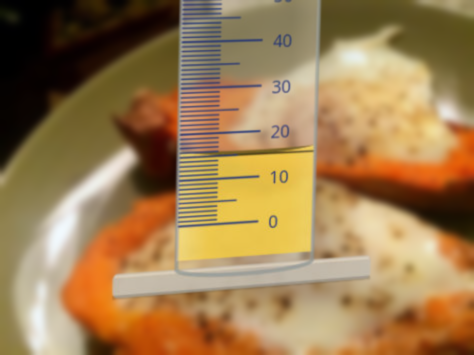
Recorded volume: **15** mL
